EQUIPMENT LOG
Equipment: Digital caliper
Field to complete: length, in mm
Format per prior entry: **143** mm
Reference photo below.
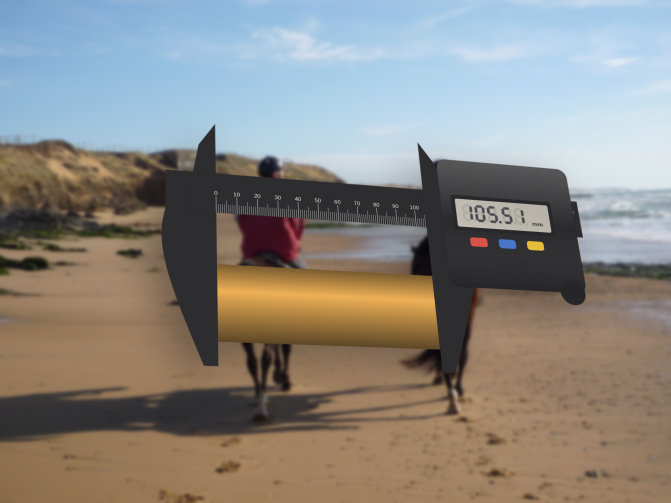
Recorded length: **105.51** mm
